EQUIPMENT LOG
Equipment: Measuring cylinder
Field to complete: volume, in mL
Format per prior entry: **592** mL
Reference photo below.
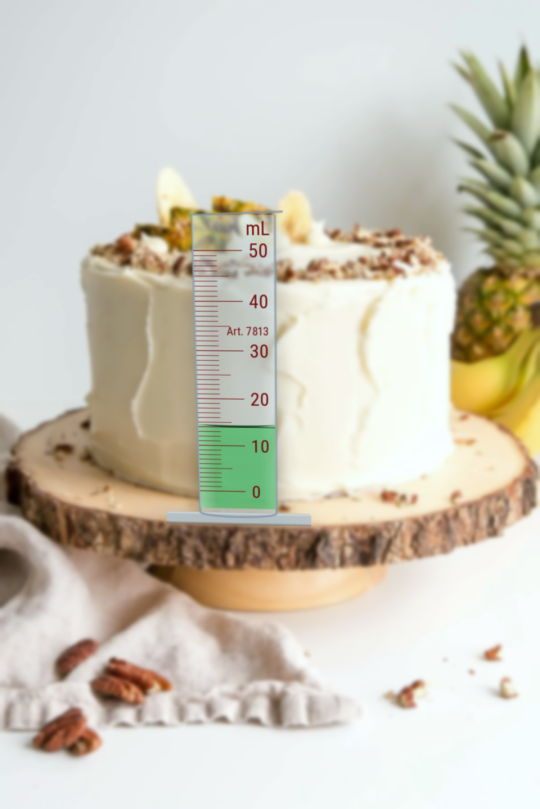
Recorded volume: **14** mL
